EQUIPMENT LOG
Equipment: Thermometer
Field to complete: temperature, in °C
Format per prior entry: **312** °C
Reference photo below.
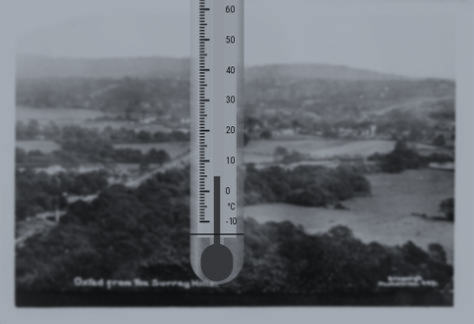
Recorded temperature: **5** °C
